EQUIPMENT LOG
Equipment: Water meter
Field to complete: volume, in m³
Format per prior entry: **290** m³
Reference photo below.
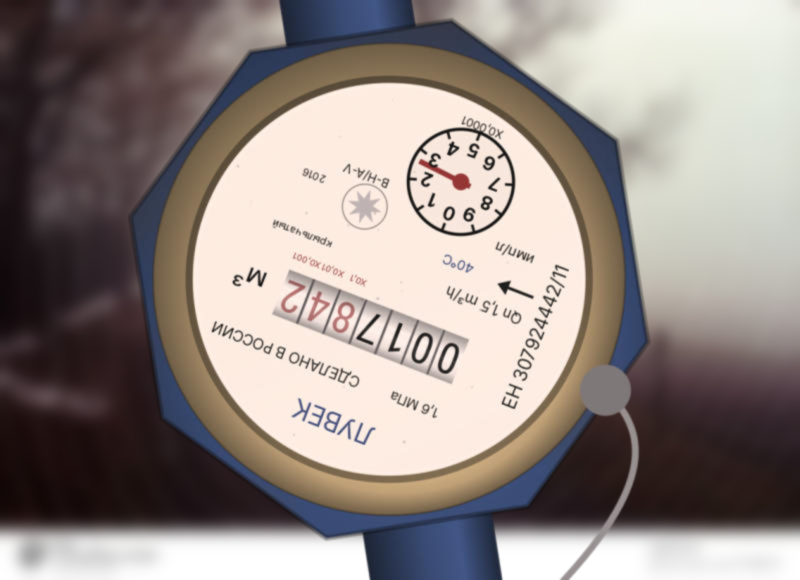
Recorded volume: **17.8422** m³
